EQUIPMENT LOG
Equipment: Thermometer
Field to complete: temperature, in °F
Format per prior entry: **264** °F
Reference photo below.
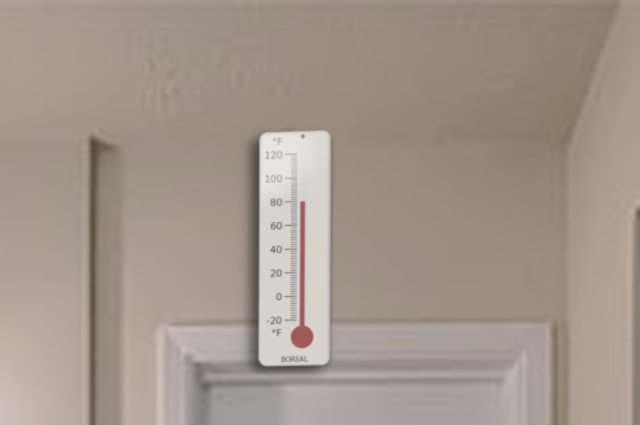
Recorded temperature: **80** °F
